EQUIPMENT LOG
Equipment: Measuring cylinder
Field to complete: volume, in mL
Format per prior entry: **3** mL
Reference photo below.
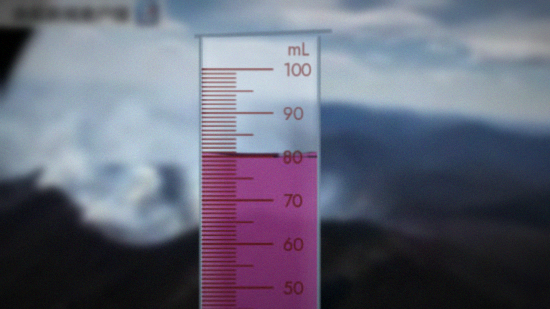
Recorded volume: **80** mL
